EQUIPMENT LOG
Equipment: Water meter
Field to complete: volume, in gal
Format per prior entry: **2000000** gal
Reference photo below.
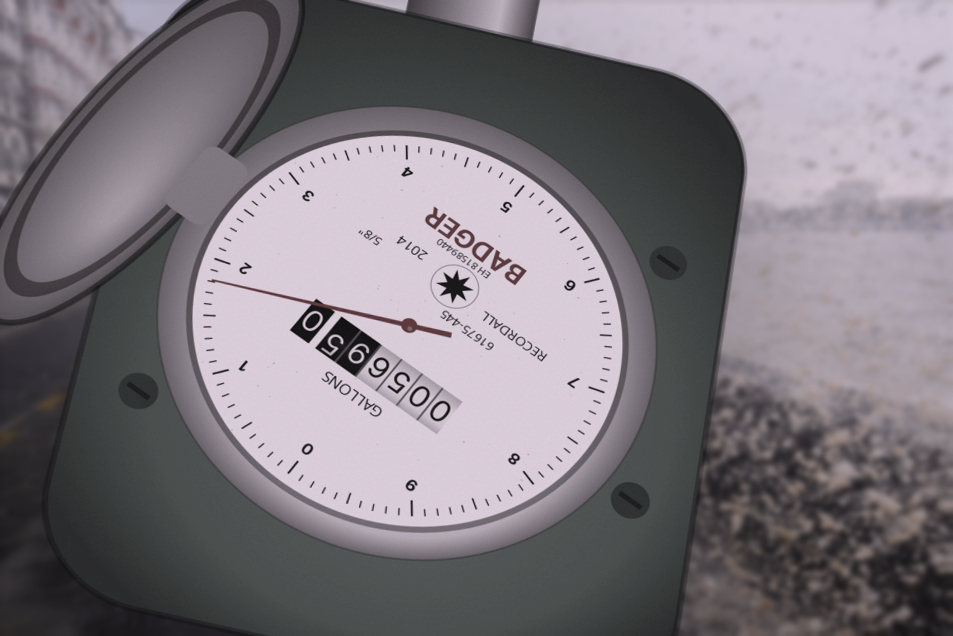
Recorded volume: **56951.8** gal
